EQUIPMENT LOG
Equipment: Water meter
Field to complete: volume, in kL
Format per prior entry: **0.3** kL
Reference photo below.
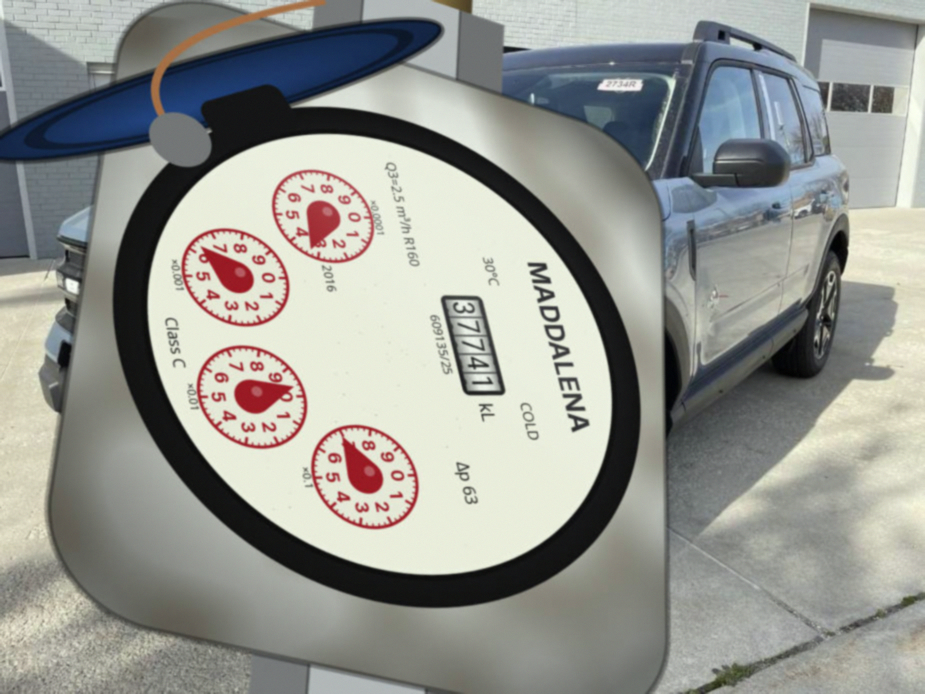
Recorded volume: **37741.6963** kL
